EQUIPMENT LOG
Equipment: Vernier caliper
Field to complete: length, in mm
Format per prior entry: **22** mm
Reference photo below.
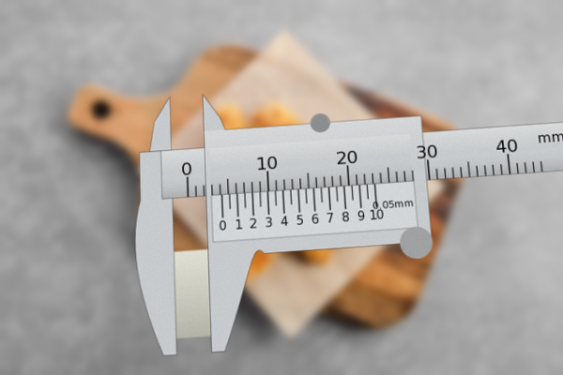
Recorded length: **4.2** mm
